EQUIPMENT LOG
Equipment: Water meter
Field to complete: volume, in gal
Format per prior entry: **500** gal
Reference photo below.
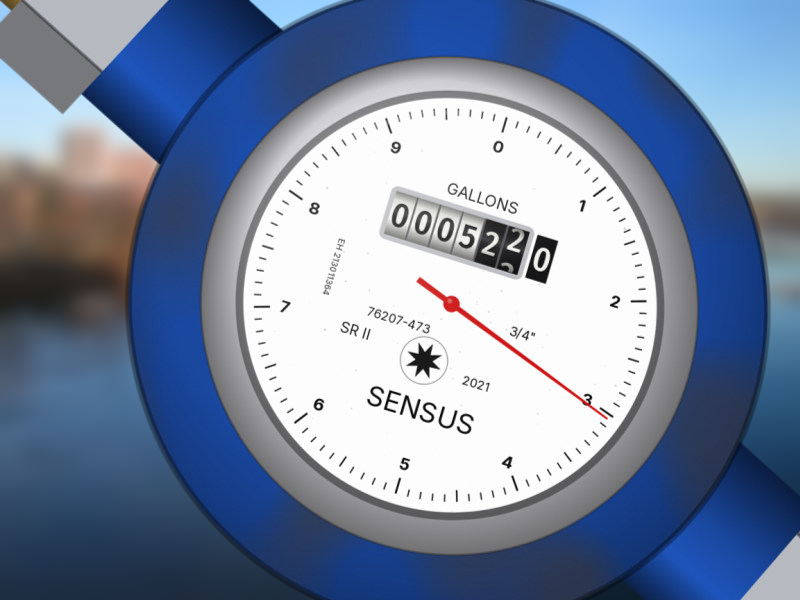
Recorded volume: **5223.0** gal
